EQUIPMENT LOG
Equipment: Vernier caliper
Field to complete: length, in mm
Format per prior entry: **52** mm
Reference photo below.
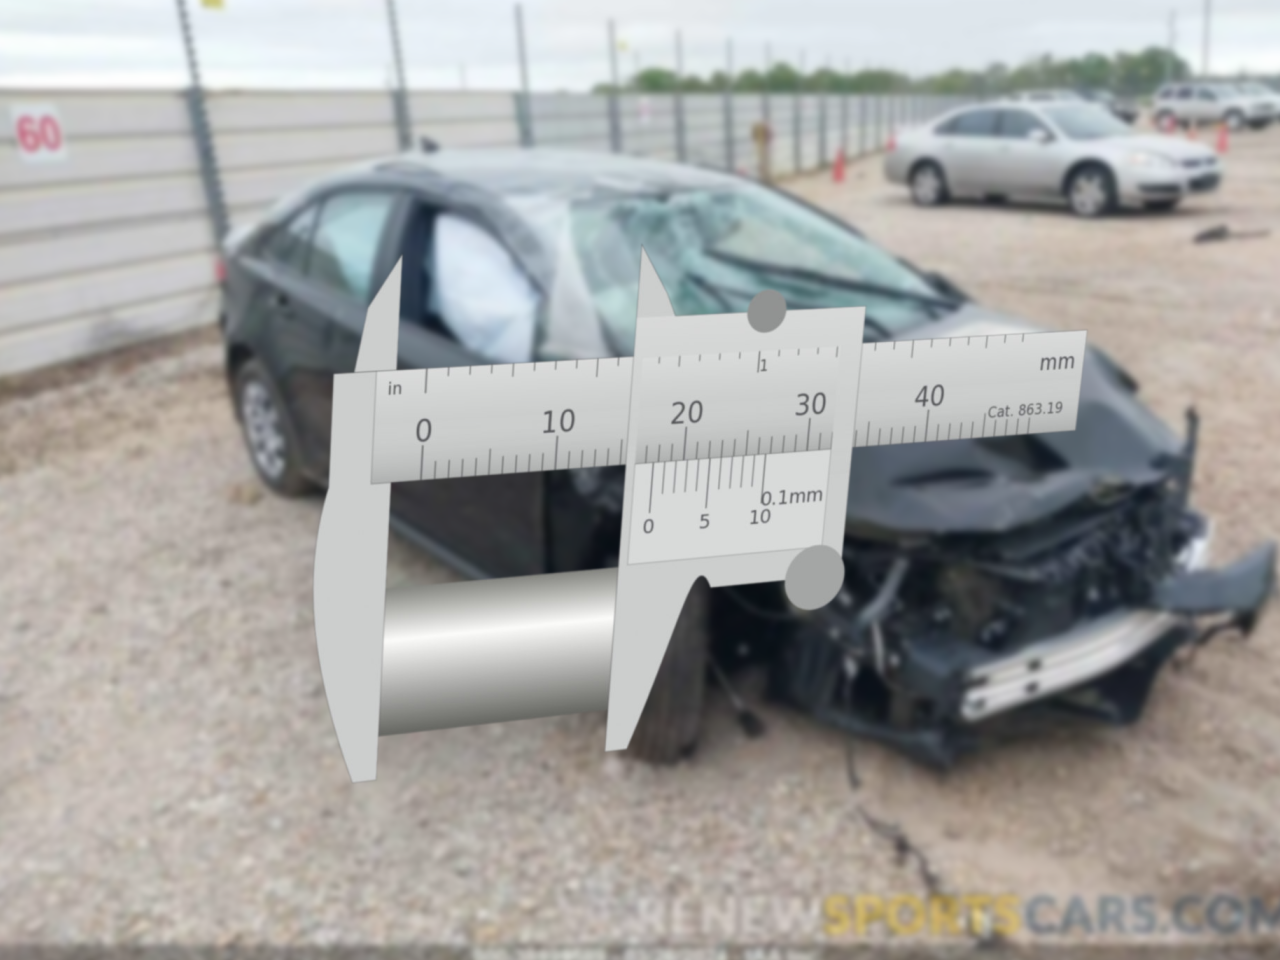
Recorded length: **17.6** mm
